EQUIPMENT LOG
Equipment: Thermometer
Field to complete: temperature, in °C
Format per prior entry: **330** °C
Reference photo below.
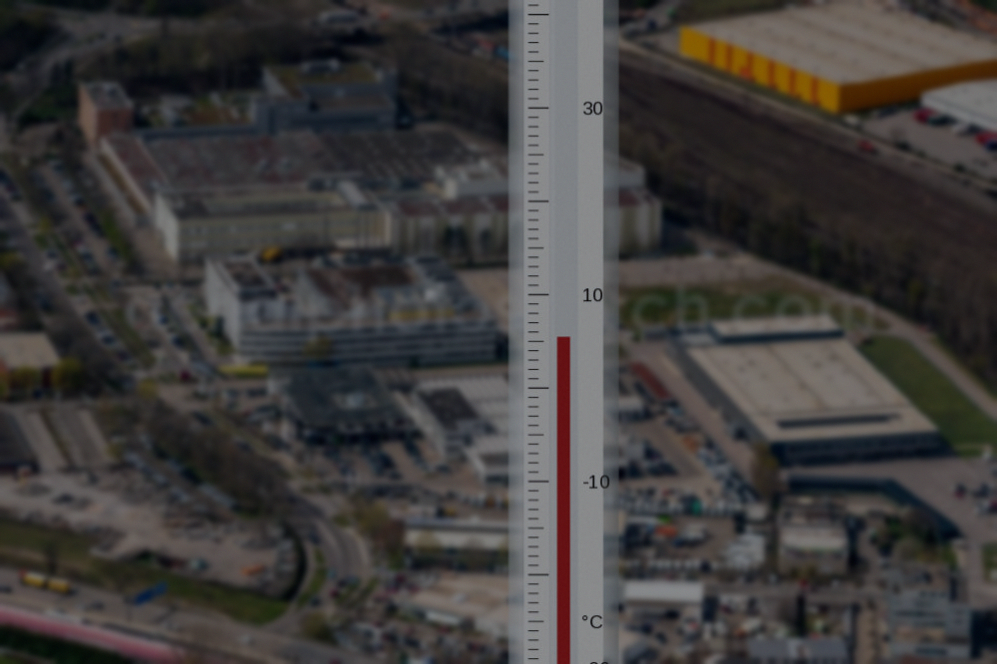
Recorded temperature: **5.5** °C
